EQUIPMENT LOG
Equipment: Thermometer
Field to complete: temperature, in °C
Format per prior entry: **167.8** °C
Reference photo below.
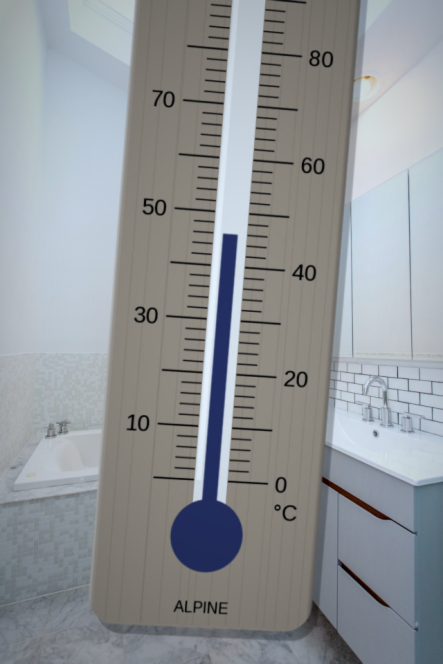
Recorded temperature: **46** °C
